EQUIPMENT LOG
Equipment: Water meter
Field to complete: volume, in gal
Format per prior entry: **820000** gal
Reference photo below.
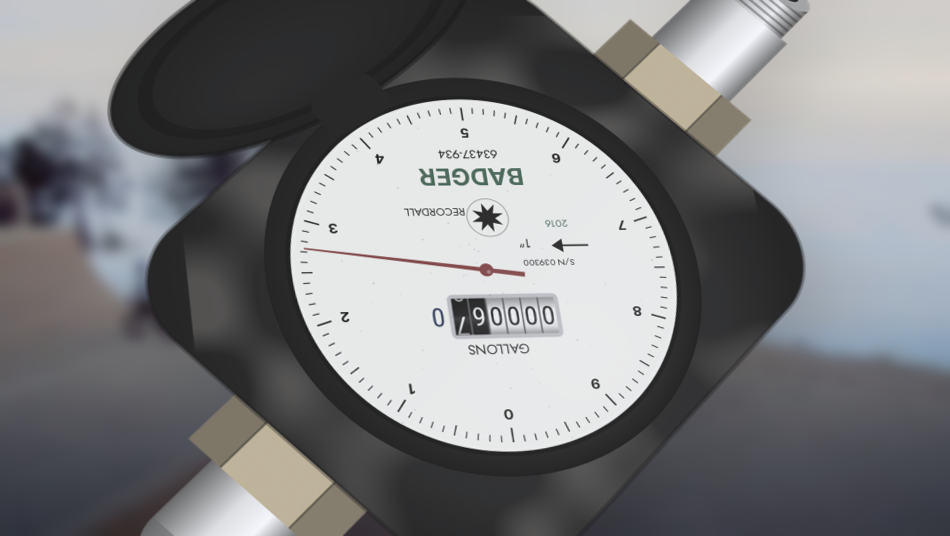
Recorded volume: **672.7** gal
